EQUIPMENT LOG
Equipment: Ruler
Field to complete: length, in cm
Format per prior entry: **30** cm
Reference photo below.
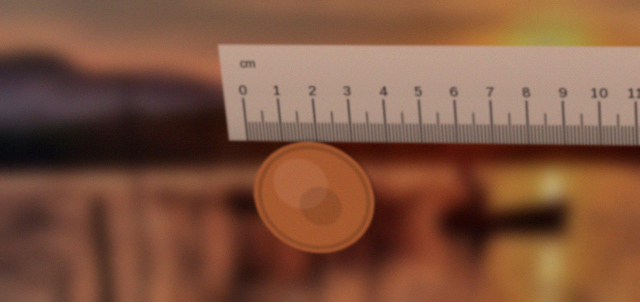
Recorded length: **3.5** cm
